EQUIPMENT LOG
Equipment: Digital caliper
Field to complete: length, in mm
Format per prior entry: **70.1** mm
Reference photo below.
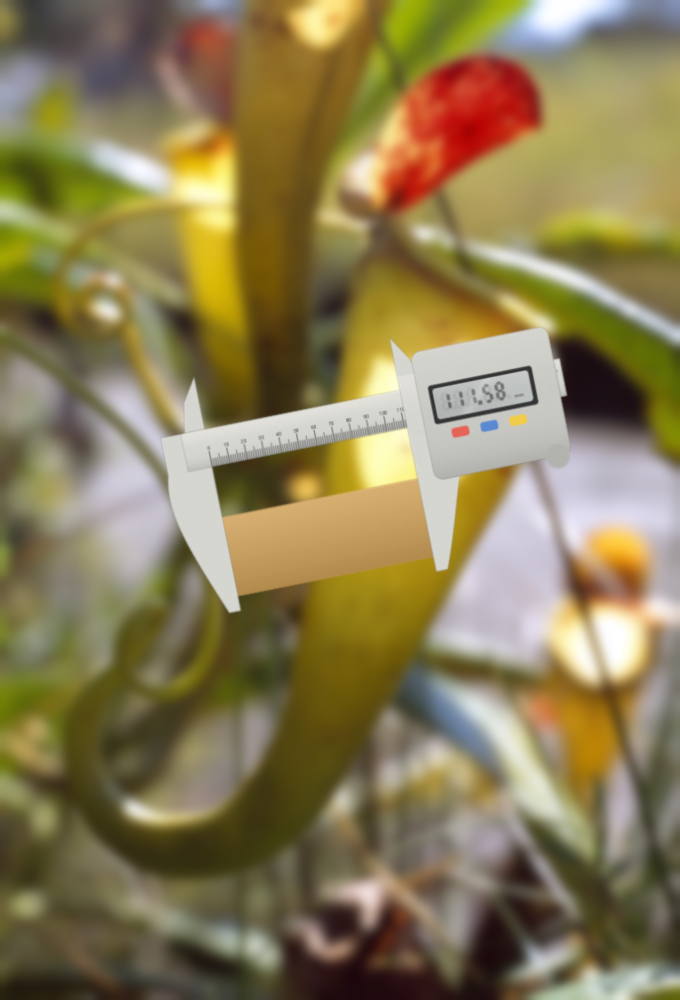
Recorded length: **111.58** mm
